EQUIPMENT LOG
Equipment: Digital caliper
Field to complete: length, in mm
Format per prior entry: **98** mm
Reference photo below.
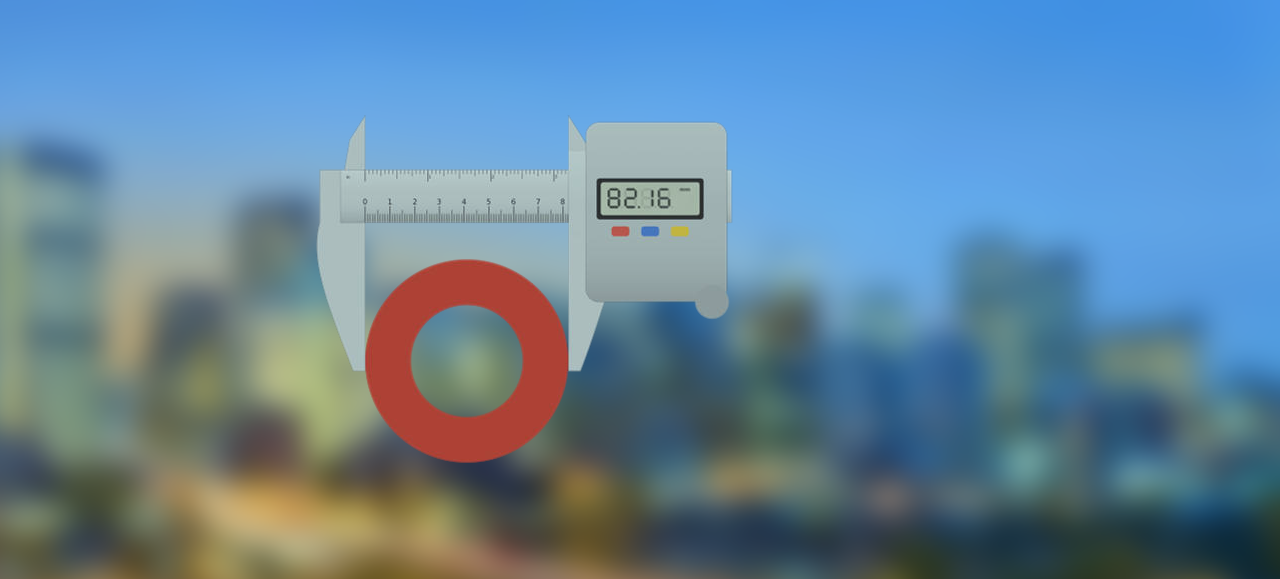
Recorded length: **82.16** mm
